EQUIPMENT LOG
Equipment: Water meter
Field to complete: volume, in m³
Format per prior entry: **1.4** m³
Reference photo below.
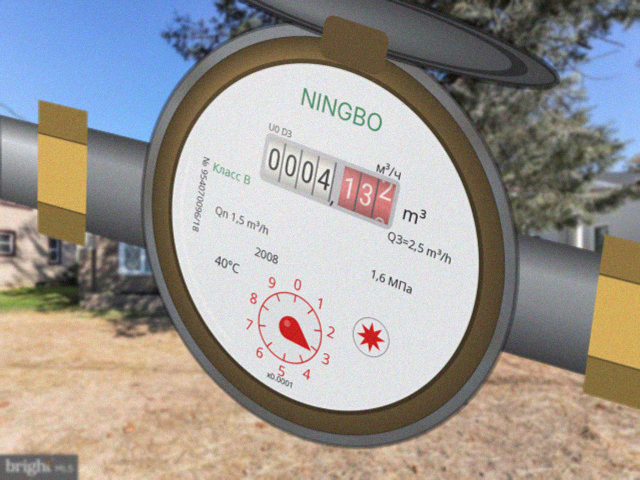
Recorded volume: **4.1323** m³
